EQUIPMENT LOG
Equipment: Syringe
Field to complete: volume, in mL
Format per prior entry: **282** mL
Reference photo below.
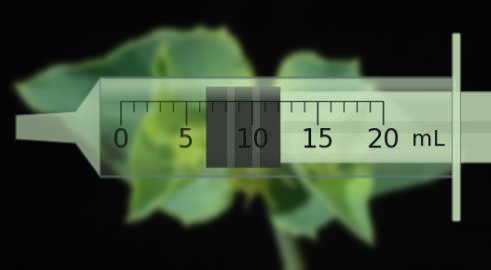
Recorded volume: **6.5** mL
